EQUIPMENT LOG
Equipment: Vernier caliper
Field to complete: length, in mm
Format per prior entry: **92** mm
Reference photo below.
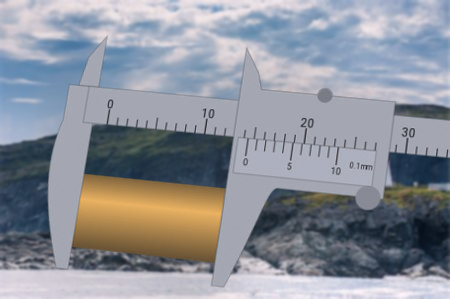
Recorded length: **14.4** mm
